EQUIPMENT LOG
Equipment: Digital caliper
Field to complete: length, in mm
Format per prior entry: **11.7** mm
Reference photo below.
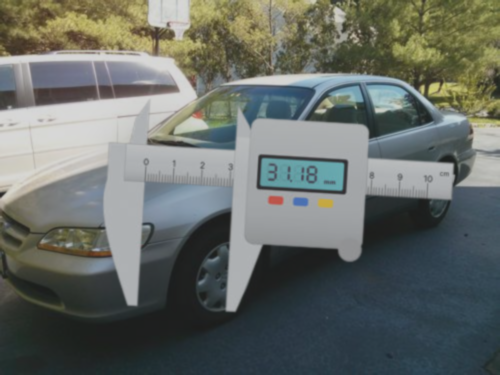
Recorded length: **31.18** mm
